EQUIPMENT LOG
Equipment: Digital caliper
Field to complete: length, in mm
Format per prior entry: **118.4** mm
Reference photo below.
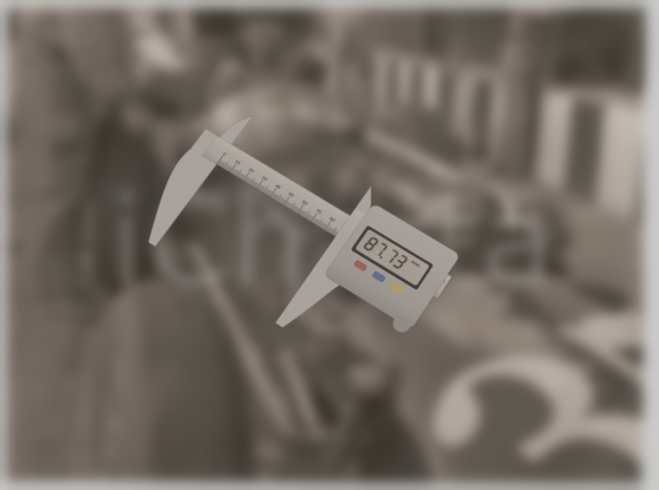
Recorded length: **87.73** mm
